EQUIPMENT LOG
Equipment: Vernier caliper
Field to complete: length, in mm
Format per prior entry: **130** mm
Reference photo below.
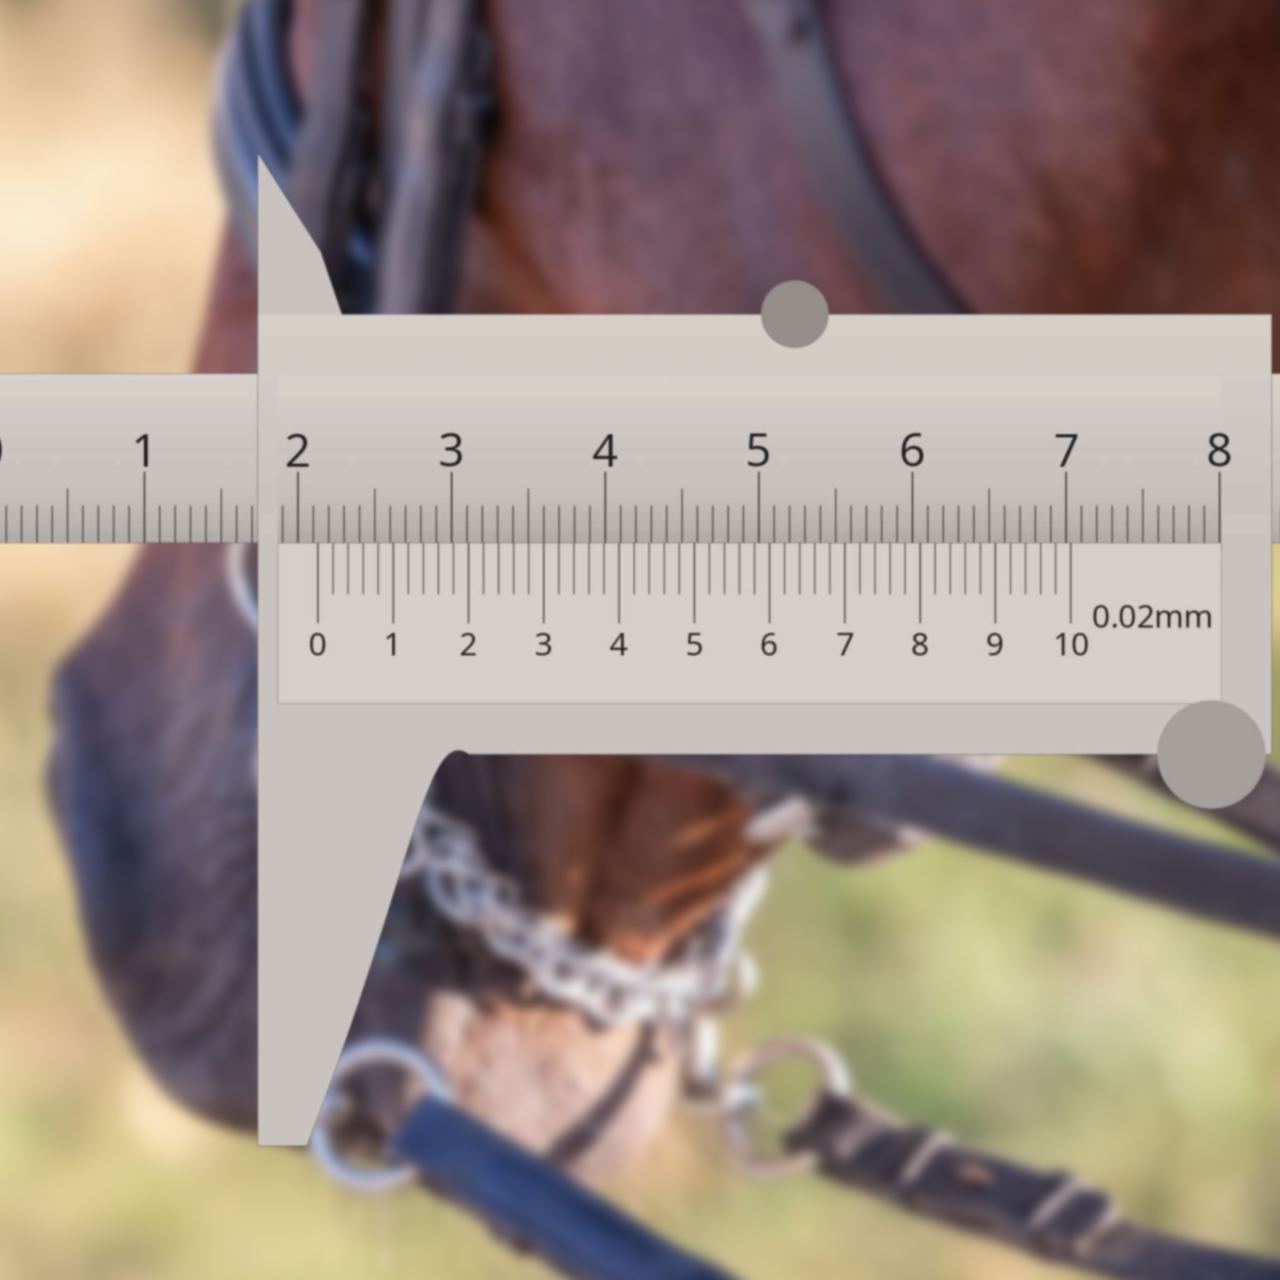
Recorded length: **21.3** mm
